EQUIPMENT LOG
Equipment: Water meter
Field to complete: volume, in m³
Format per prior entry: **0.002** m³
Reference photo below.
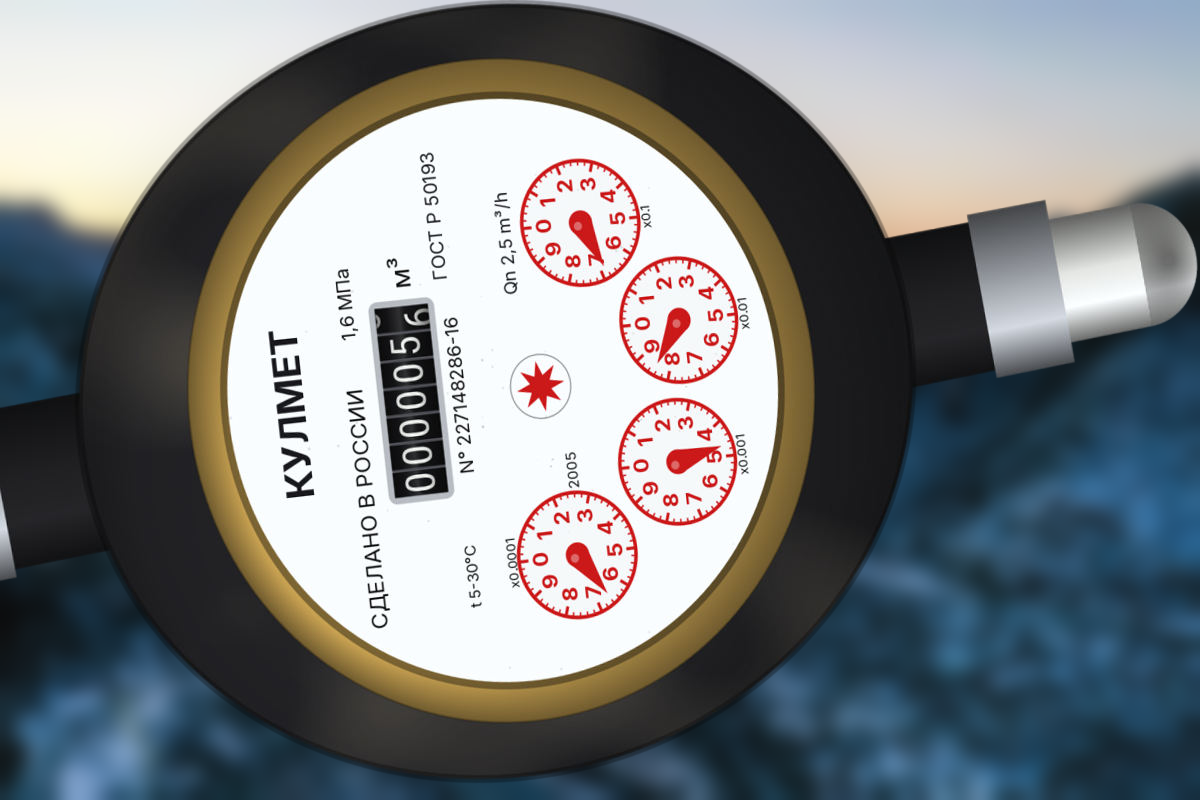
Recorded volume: **55.6846** m³
